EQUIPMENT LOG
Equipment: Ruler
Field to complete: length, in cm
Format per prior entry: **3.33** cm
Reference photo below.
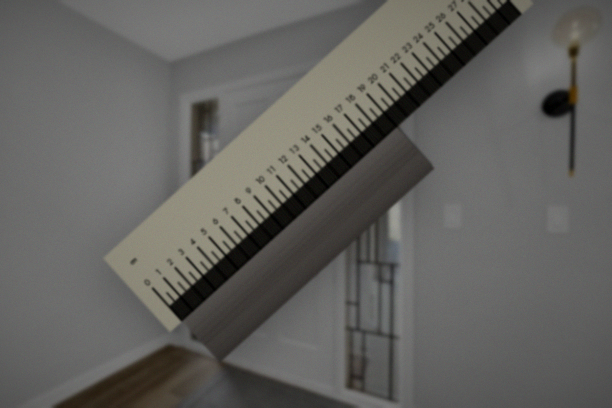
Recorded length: **19** cm
